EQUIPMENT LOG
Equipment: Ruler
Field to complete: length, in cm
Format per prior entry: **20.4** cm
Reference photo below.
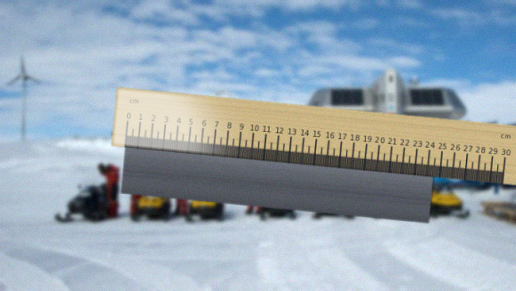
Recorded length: **24.5** cm
